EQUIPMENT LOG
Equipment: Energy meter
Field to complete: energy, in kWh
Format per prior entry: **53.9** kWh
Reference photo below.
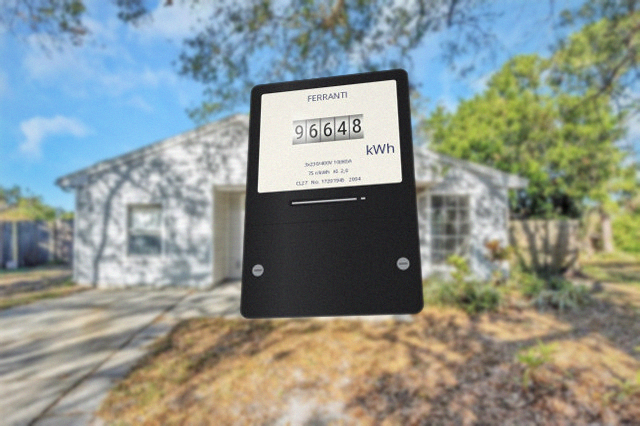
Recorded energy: **96648** kWh
